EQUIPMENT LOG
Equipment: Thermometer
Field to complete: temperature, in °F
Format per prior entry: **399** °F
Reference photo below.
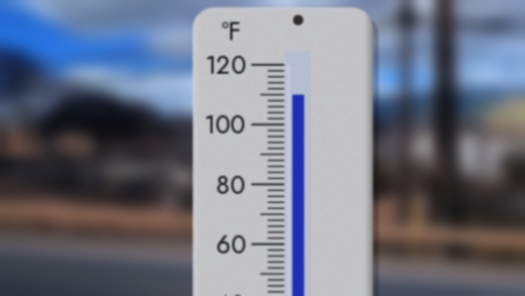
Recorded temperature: **110** °F
